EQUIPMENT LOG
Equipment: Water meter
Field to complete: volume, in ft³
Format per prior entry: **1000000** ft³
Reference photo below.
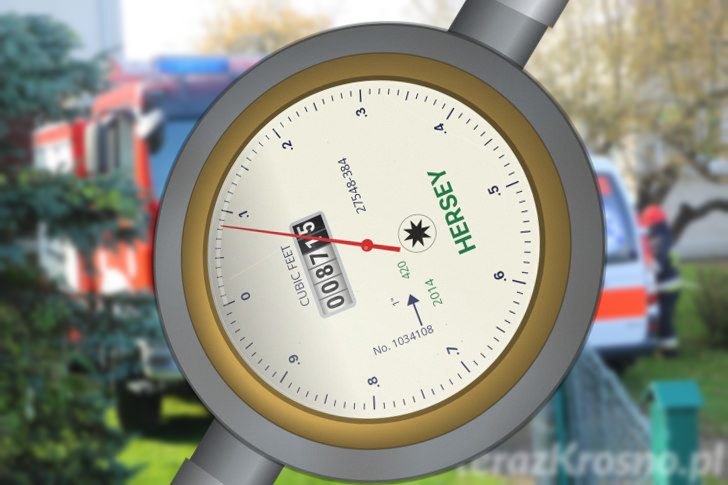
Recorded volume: **8715.08** ft³
